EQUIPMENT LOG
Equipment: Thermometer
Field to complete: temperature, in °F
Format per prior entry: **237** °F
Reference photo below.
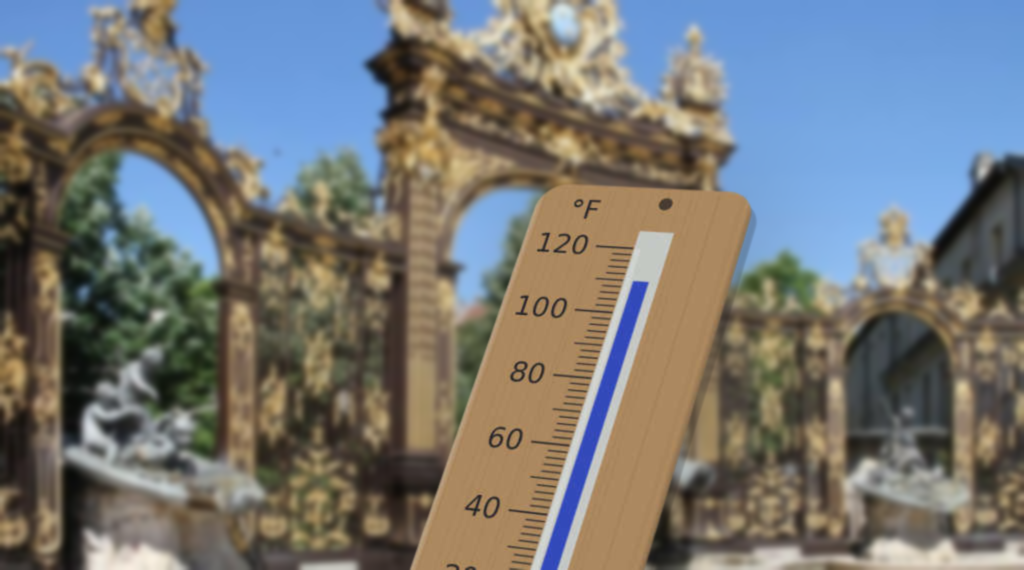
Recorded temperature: **110** °F
